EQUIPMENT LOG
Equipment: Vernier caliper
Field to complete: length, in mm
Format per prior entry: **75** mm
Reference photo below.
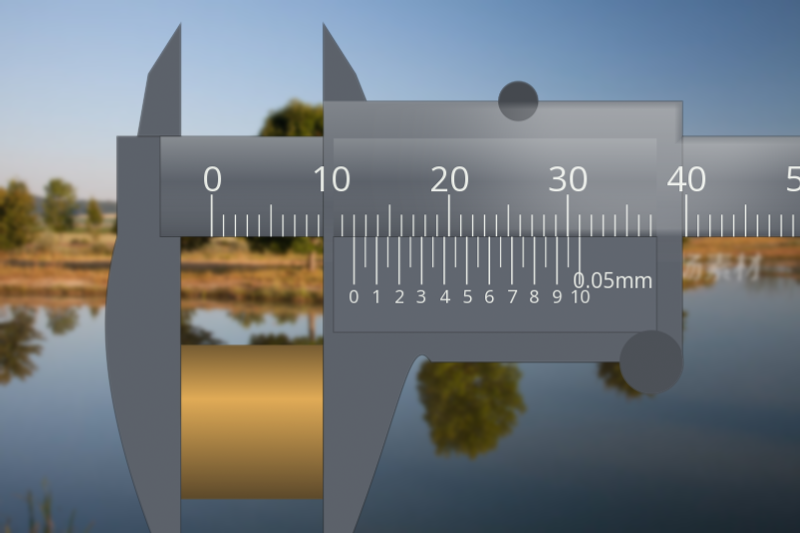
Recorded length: **12.0** mm
